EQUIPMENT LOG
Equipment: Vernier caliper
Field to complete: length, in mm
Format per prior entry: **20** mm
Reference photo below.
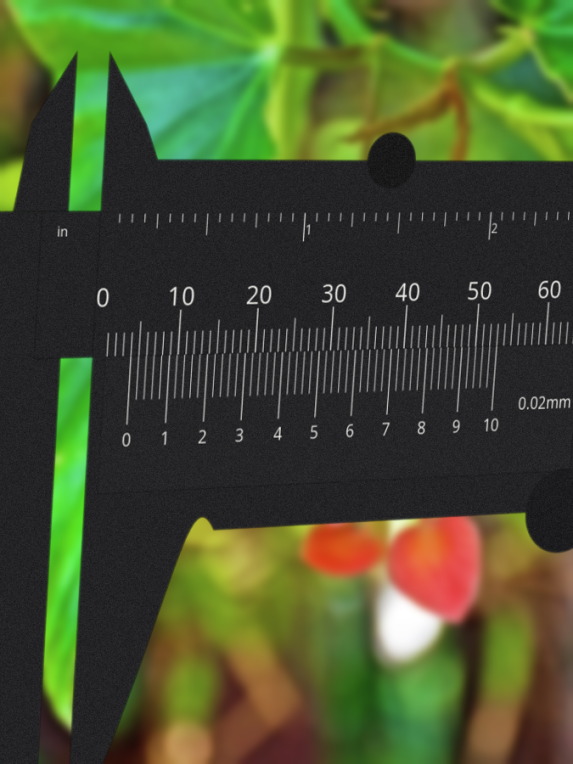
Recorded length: **4.0** mm
